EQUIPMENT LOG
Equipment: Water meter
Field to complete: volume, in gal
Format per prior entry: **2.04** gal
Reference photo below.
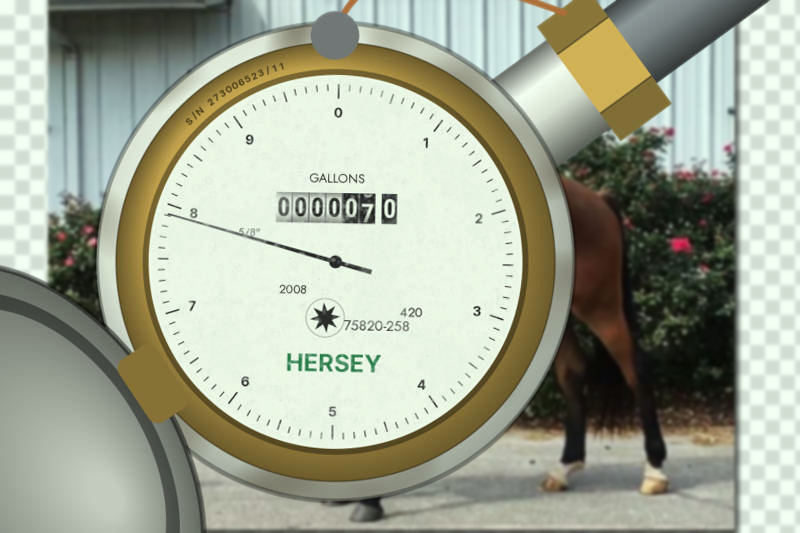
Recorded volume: **67.9** gal
